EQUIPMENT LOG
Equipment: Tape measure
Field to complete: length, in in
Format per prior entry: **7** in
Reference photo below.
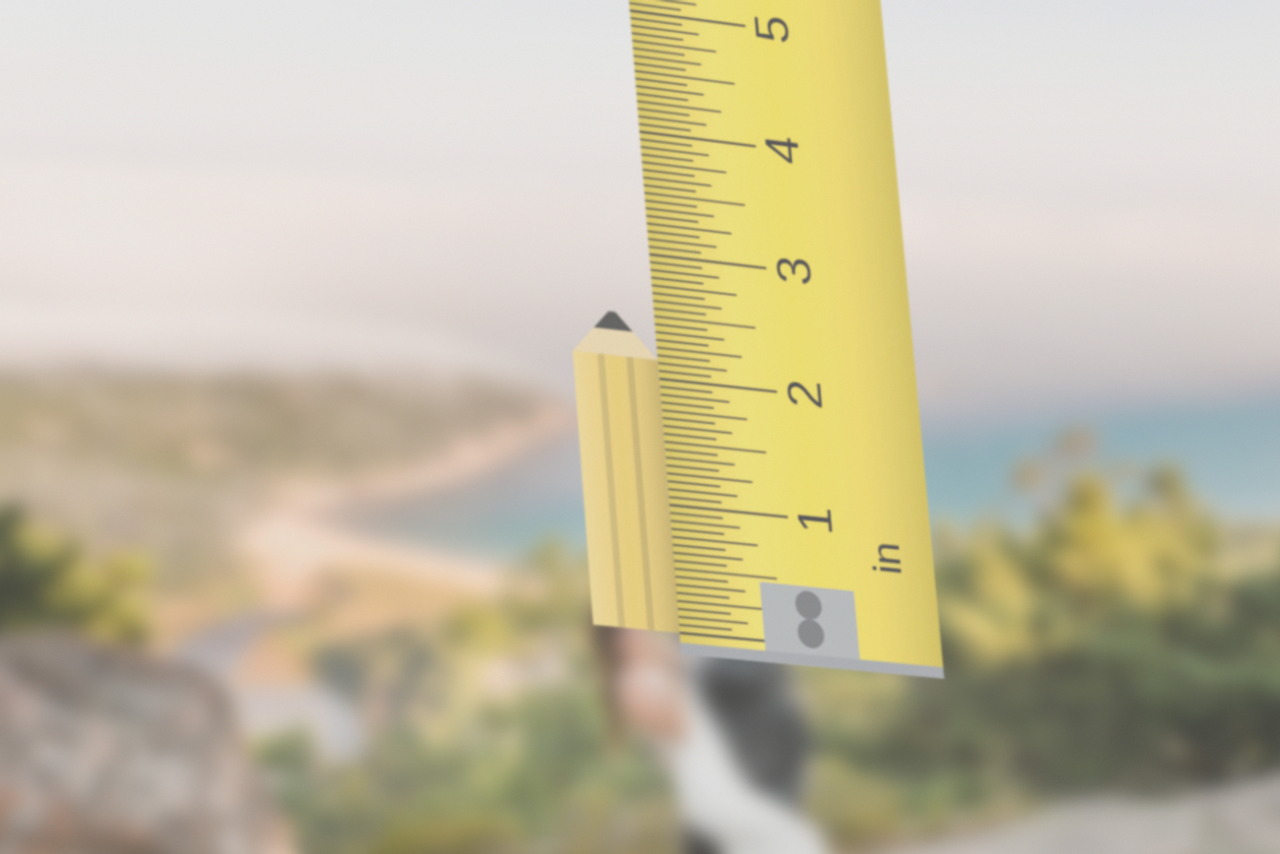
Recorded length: **2.5** in
